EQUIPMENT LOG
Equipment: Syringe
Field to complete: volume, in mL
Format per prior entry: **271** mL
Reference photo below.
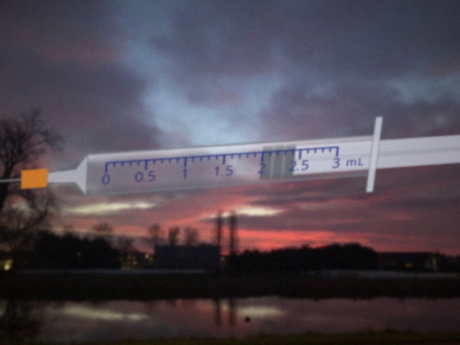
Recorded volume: **2** mL
